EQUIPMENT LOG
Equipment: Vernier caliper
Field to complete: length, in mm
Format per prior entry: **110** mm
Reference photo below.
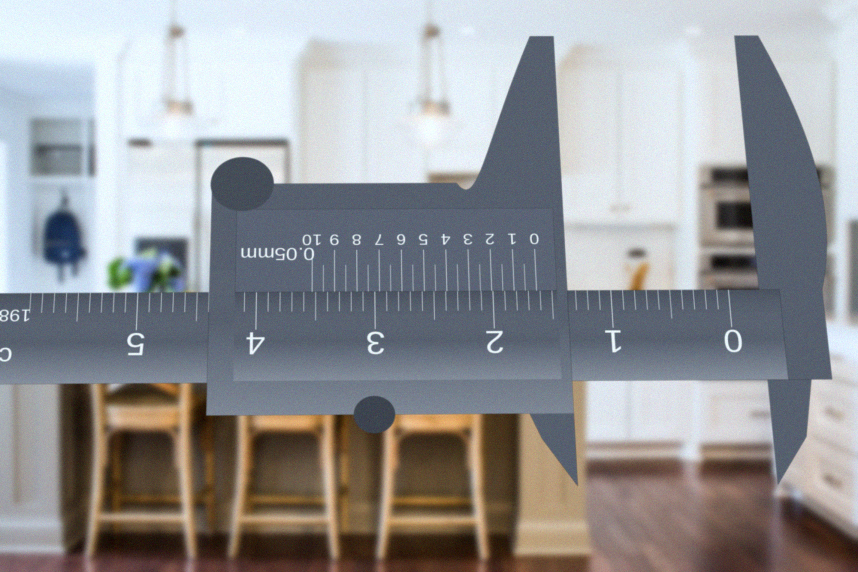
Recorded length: **16.3** mm
